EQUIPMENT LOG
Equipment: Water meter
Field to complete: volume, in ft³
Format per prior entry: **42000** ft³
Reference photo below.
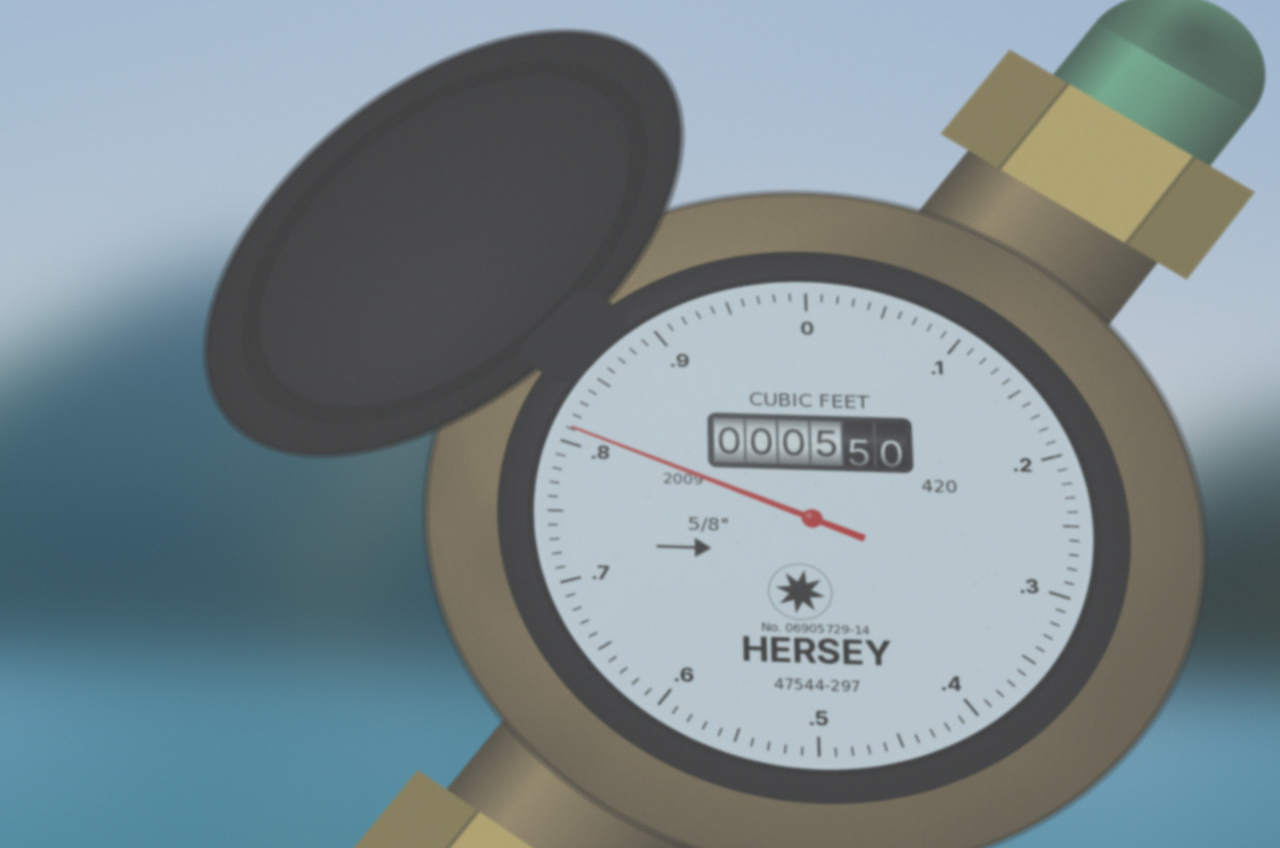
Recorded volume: **549.81** ft³
